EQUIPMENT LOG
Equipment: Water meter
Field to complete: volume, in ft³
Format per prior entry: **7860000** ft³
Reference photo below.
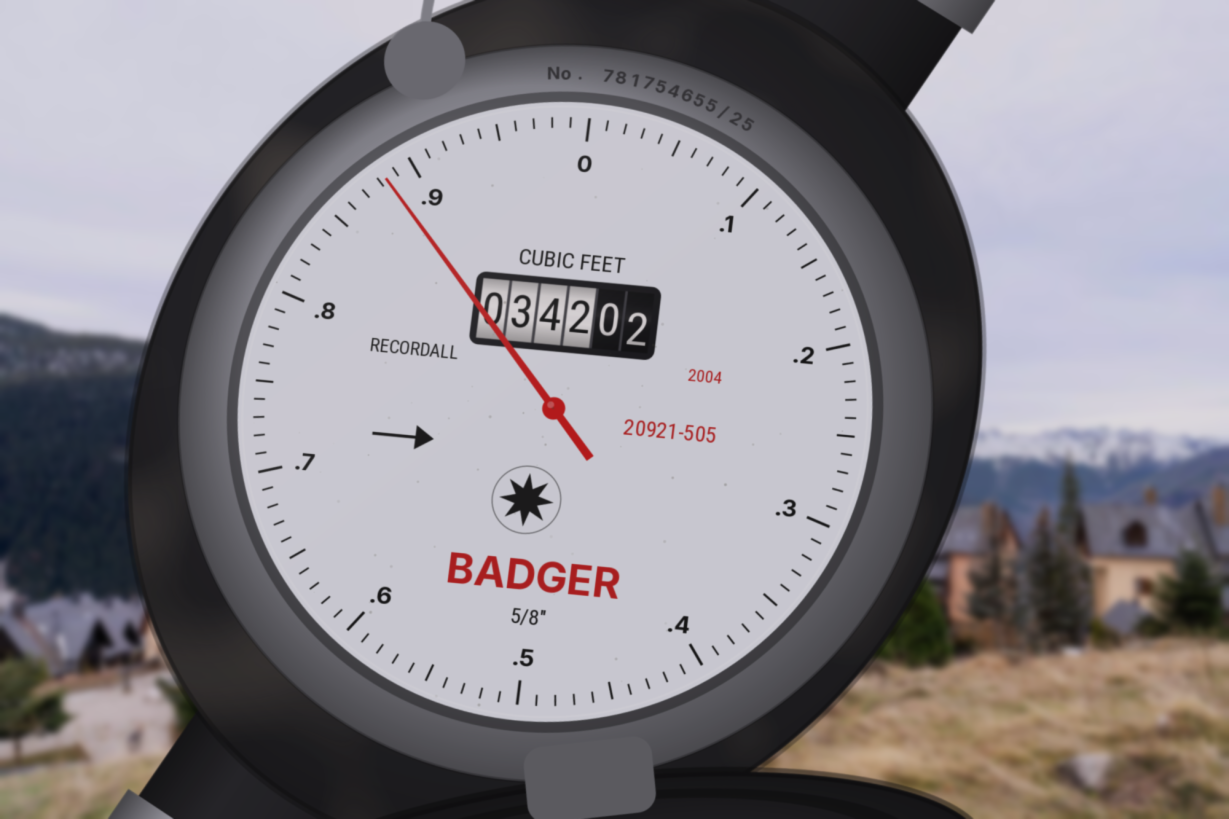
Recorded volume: **34201.88** ft³
